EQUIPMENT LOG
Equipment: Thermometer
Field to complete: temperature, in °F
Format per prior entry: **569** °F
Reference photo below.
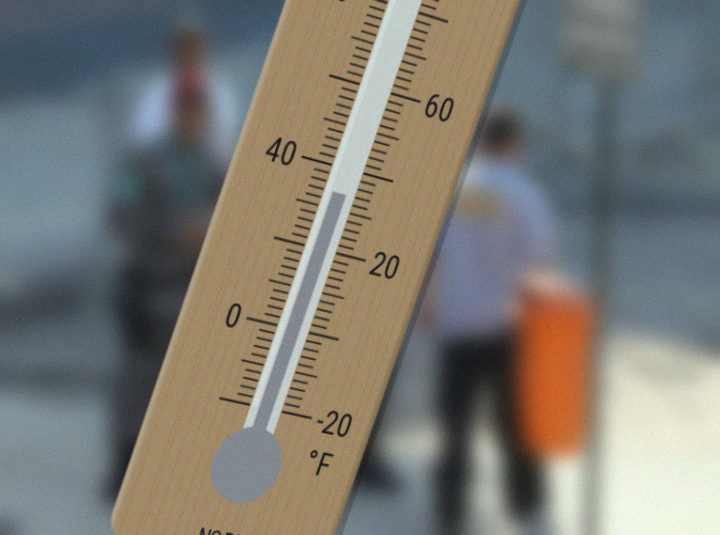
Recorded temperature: **34** °F
